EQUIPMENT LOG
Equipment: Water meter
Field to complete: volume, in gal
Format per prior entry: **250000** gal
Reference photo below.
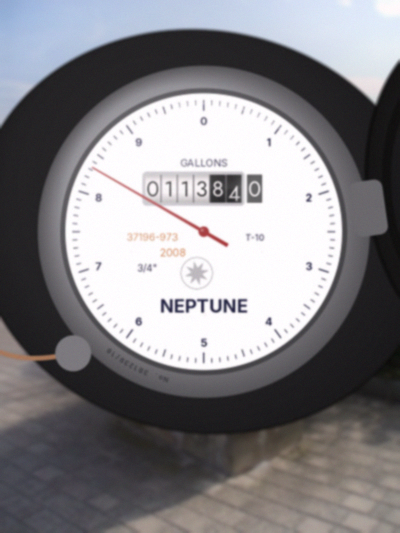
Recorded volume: **113838.3** gal
